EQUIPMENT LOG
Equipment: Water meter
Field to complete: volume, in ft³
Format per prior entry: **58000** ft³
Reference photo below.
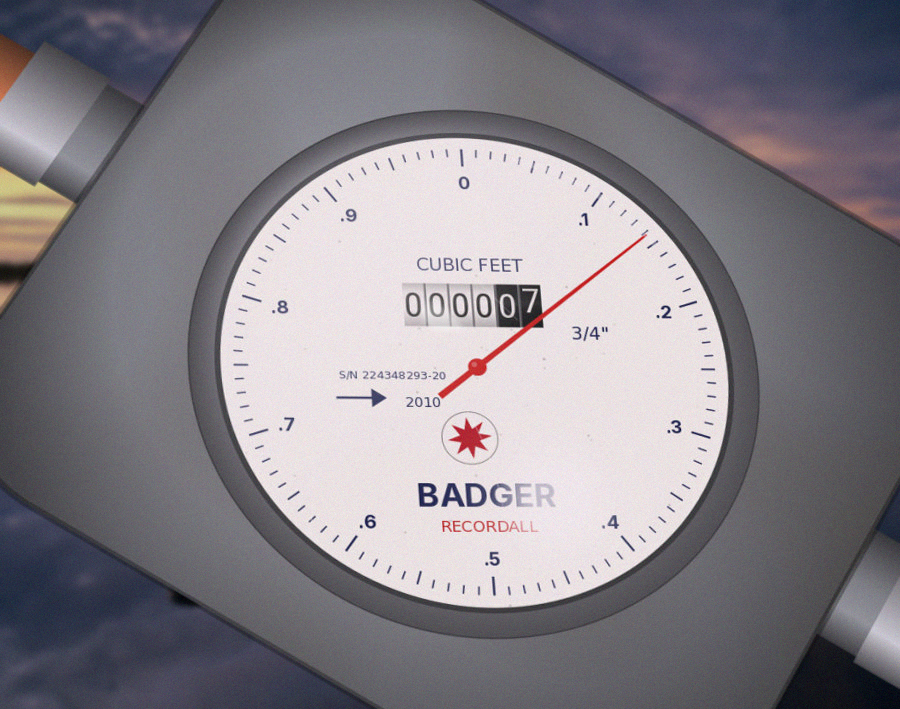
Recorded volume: **7.14** ft³
